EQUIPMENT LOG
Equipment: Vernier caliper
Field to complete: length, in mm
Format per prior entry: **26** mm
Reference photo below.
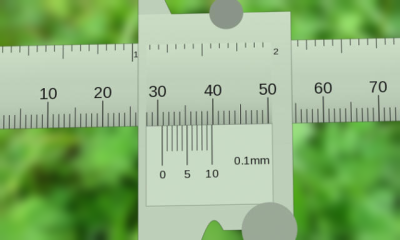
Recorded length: **30.8** mm
